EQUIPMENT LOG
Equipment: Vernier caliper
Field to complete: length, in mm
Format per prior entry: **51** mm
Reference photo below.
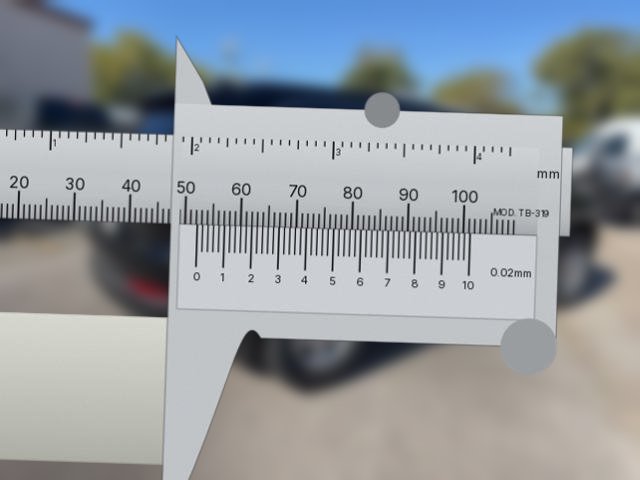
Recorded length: **52.2** mm
